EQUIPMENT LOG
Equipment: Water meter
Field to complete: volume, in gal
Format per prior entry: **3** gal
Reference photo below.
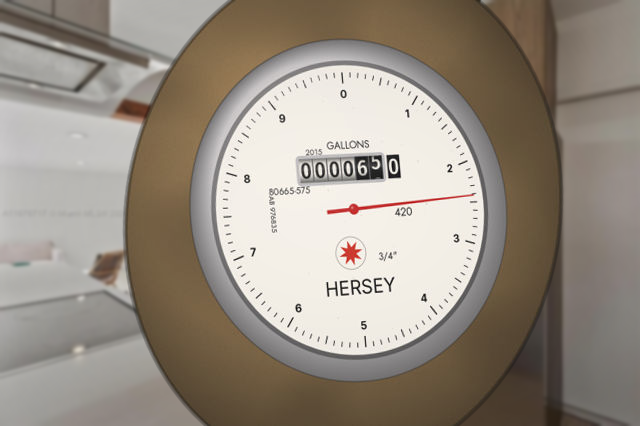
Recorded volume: **652.4** gal
